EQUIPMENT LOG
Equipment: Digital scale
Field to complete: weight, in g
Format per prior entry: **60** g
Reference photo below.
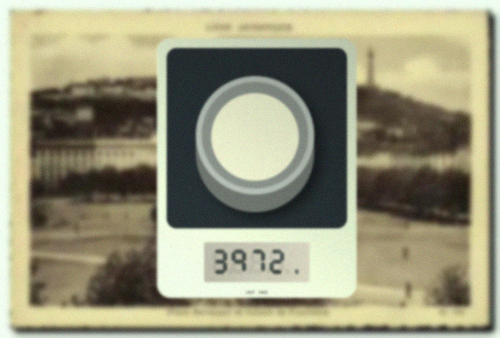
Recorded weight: **3972** g
